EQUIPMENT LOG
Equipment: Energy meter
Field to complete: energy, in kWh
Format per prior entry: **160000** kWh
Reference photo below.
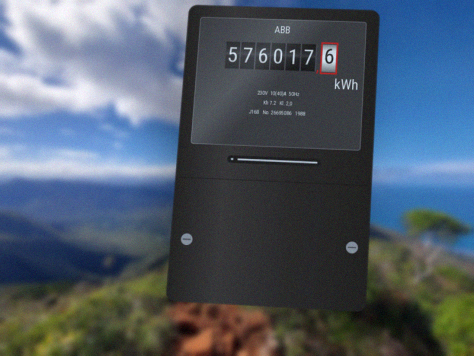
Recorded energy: **576017.6** kWh
